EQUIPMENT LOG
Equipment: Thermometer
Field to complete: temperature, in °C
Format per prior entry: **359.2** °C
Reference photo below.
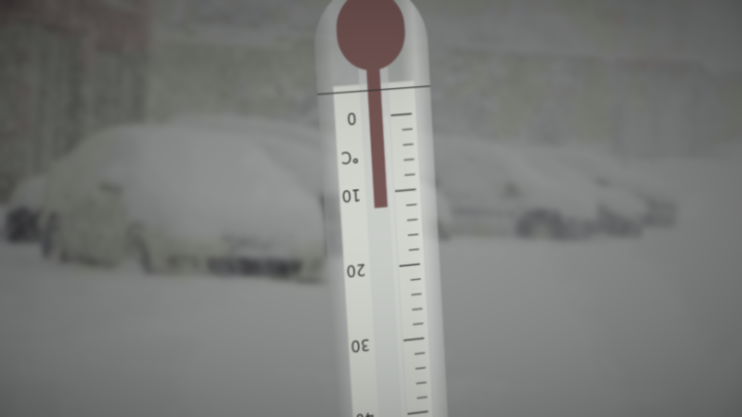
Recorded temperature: **12** °C
